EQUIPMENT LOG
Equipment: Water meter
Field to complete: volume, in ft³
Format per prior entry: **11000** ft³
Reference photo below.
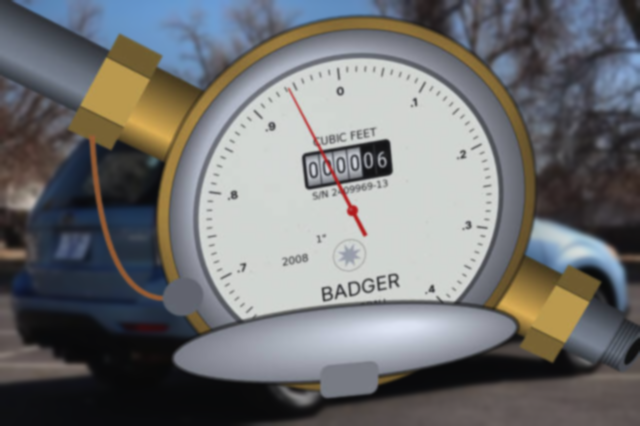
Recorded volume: **5.94** ft³
